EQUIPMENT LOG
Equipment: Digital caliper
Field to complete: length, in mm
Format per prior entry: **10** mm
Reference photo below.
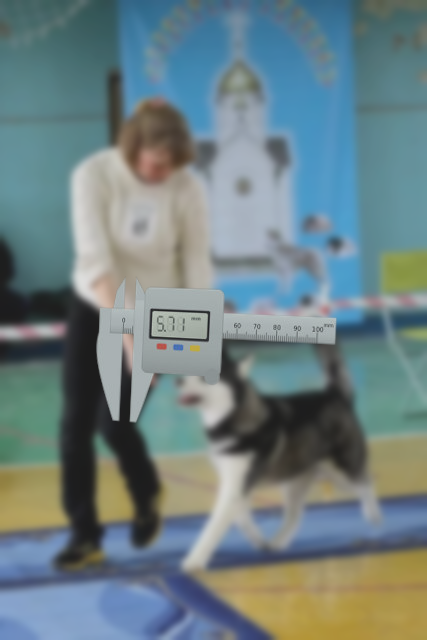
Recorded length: **5.71** mm
